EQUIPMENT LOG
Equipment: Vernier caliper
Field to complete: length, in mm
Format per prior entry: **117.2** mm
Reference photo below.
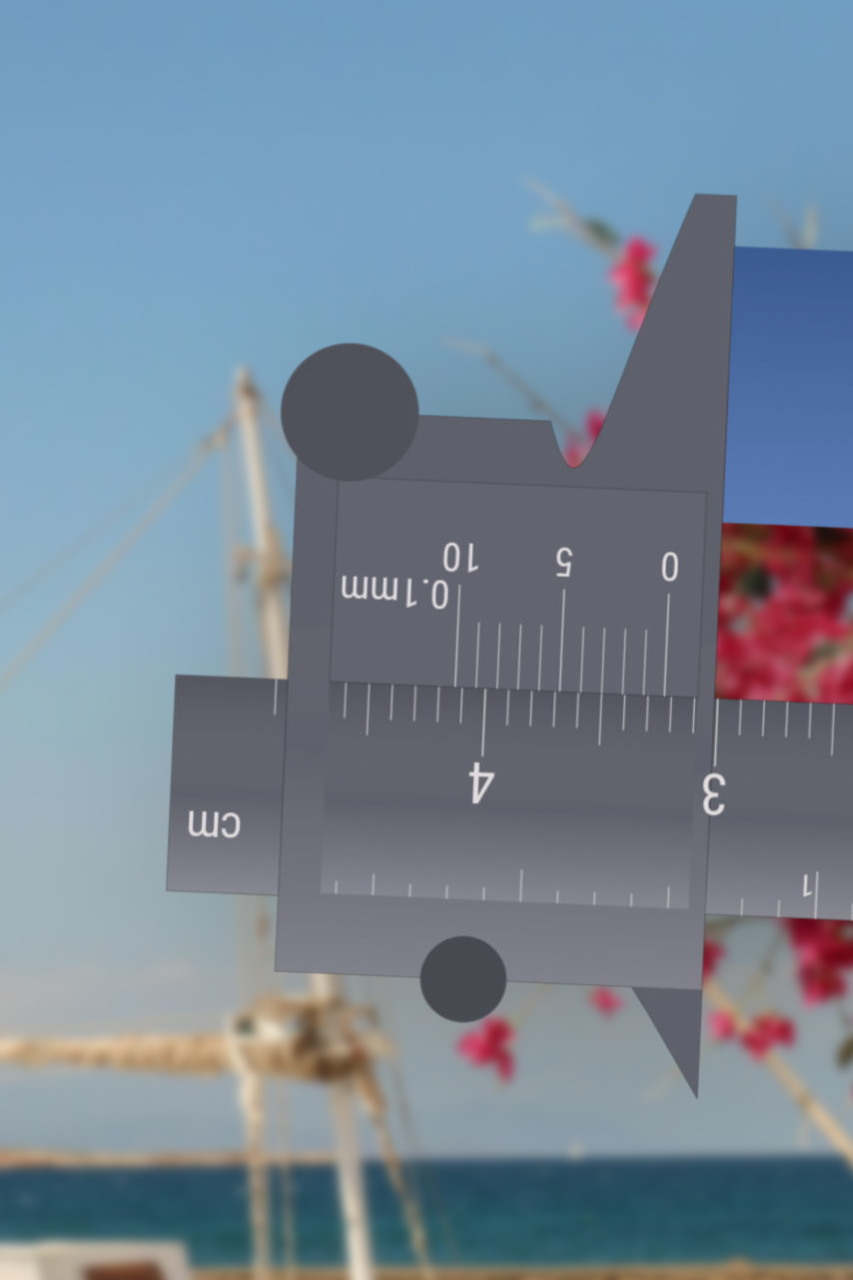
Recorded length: **32.3** mm
